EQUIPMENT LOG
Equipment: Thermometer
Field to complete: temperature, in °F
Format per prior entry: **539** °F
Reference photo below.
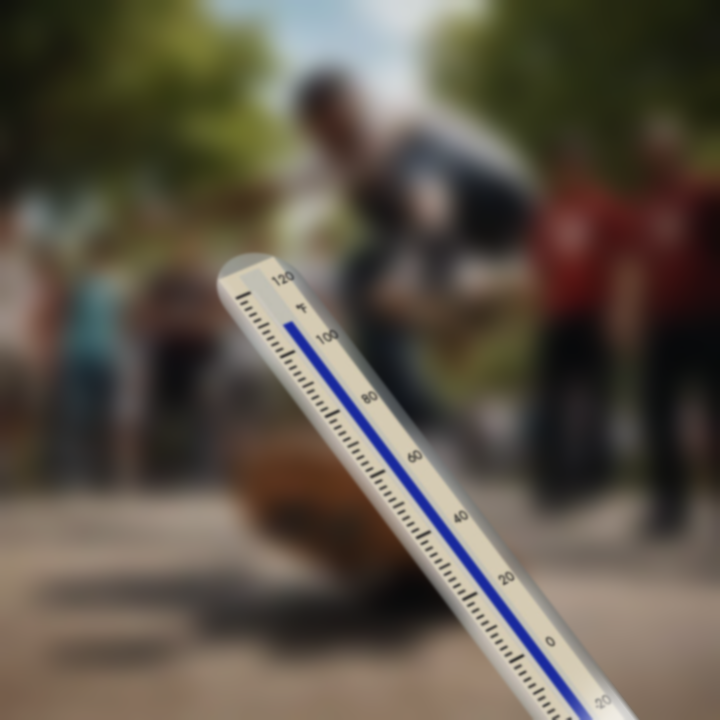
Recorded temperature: **108** °F
